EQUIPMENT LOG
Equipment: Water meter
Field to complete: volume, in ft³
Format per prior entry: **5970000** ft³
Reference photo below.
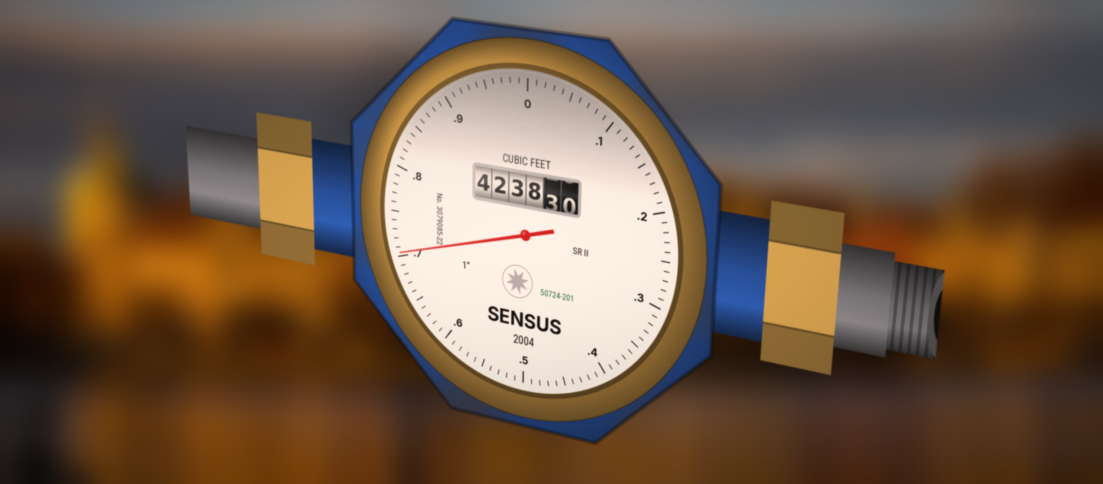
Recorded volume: **423829.70** ft³
